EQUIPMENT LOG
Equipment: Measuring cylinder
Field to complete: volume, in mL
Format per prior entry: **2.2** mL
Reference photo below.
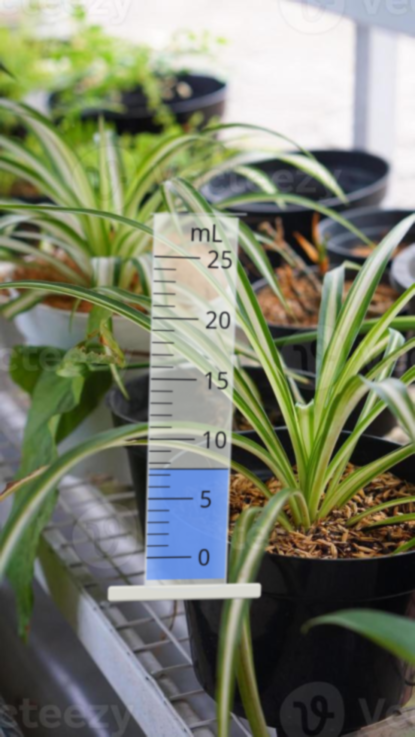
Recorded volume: **7.5** mL
